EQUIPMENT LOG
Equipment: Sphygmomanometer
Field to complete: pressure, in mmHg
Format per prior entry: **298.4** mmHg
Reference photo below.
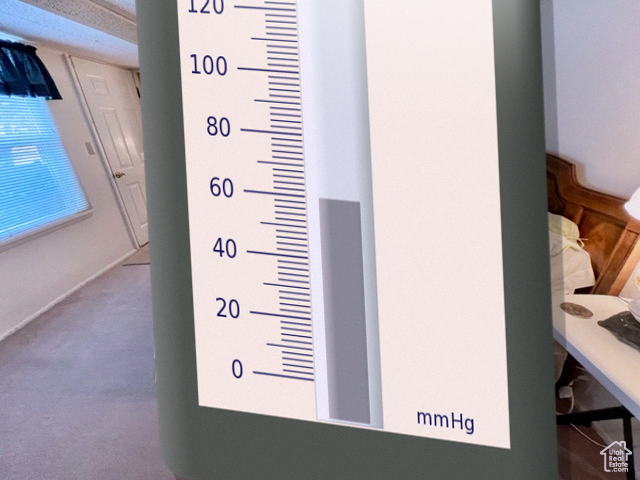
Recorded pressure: **60** mmHg
